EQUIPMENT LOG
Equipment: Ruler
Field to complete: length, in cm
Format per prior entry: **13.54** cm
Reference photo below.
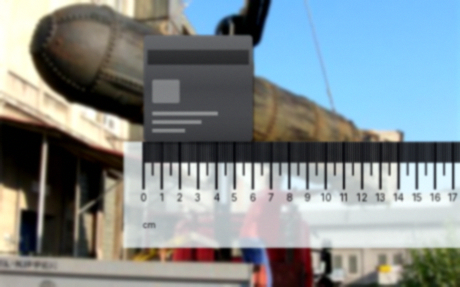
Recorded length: **6** cm
